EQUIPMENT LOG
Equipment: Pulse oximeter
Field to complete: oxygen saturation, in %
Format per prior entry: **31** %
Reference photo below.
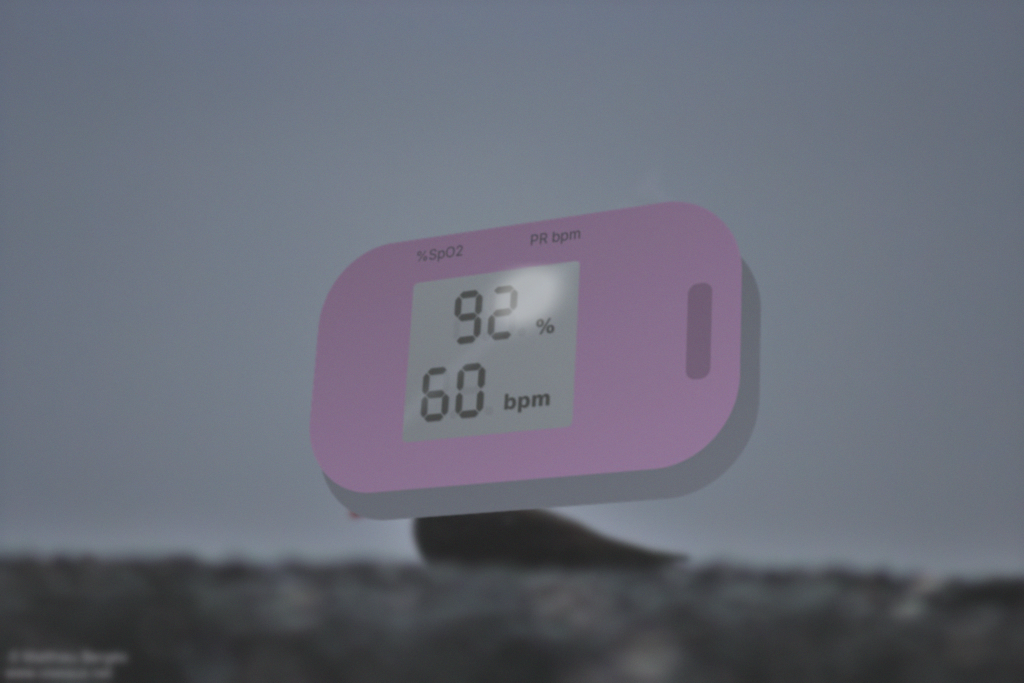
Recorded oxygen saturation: **92** %
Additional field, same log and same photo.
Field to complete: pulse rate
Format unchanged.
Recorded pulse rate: **60** bpm
